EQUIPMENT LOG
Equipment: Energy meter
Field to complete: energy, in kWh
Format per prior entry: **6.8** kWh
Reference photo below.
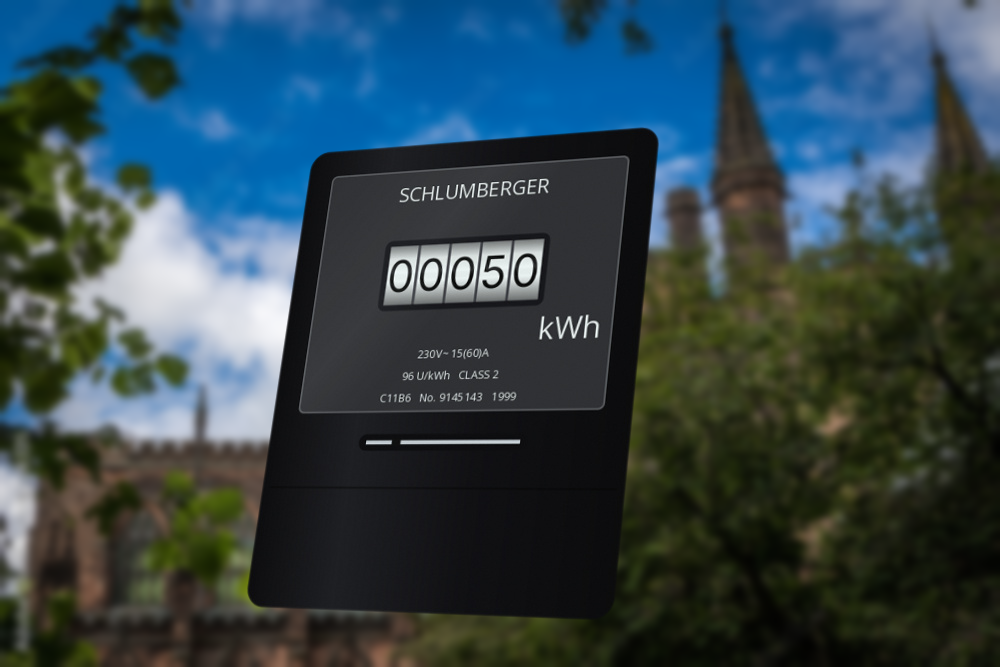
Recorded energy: **50** kWh
